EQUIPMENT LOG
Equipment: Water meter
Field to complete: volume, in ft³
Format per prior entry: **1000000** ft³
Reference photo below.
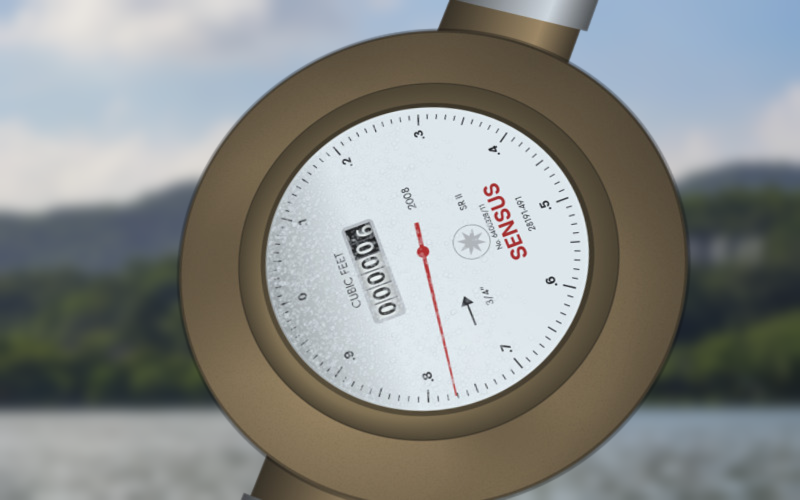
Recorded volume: **5.77** ft³
